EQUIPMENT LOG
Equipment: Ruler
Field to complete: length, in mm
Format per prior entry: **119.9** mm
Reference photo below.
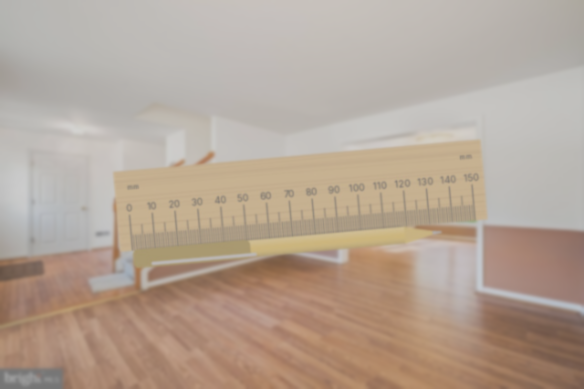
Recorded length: **135** mm
